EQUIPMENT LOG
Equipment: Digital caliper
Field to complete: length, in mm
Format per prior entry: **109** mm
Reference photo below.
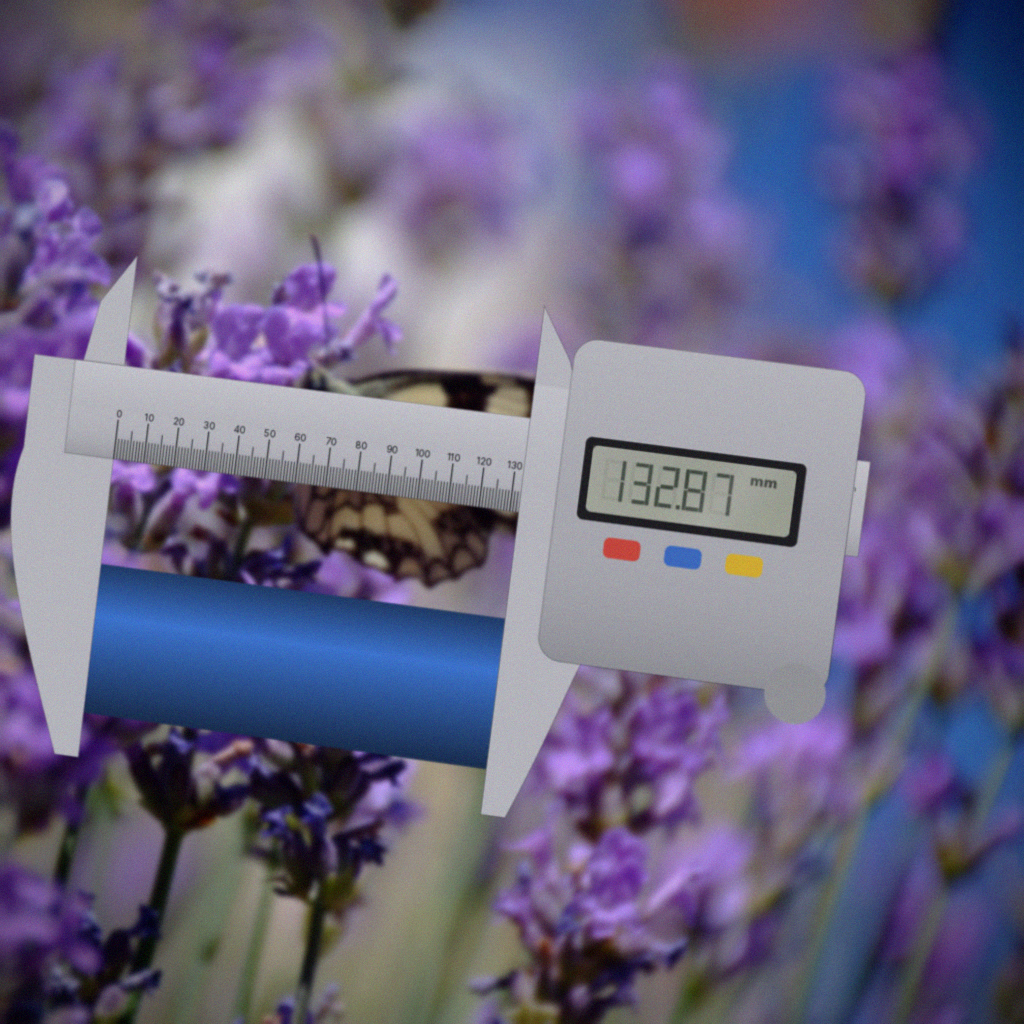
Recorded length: **132.87** mm
